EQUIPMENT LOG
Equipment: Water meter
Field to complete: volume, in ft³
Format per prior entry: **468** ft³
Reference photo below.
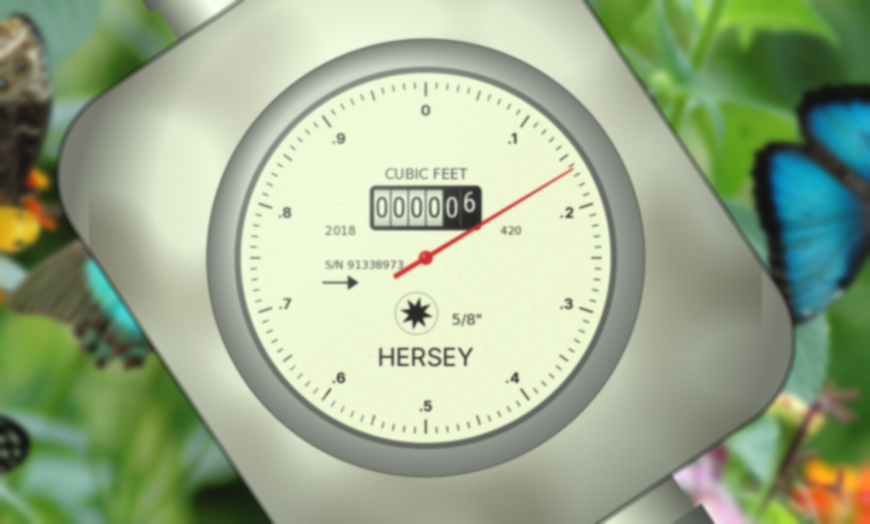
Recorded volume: **6.16** ft³
